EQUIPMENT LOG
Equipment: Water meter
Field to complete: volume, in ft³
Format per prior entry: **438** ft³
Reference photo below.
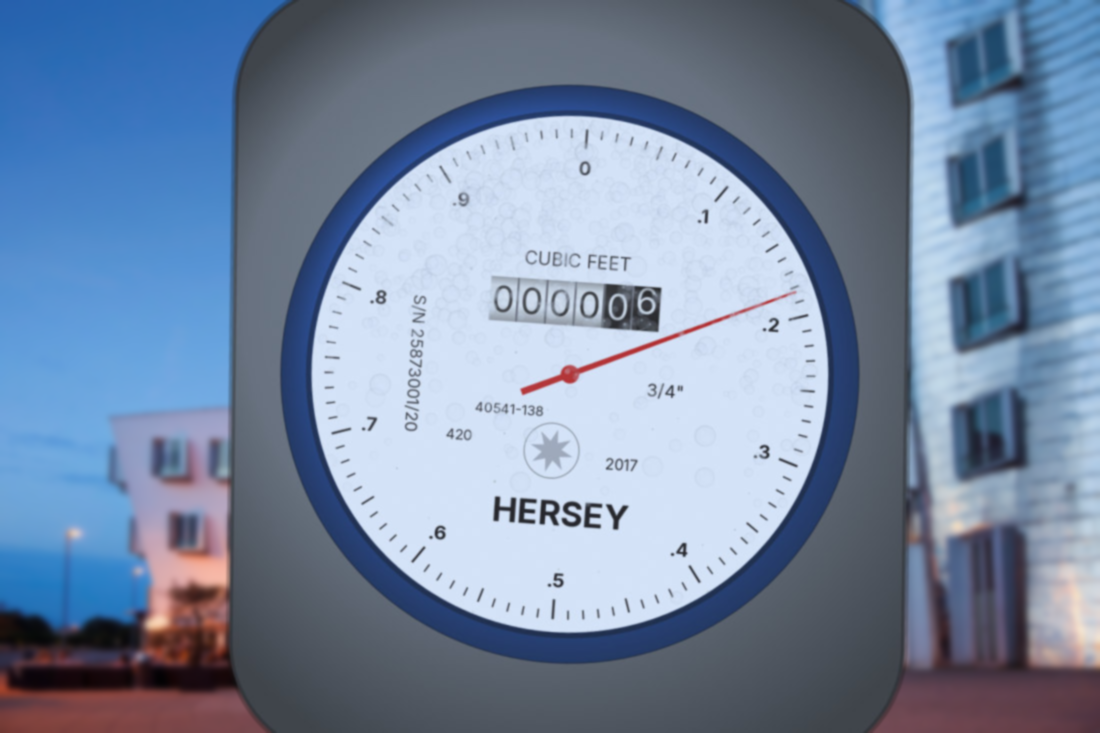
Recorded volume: **6.18** ft³
